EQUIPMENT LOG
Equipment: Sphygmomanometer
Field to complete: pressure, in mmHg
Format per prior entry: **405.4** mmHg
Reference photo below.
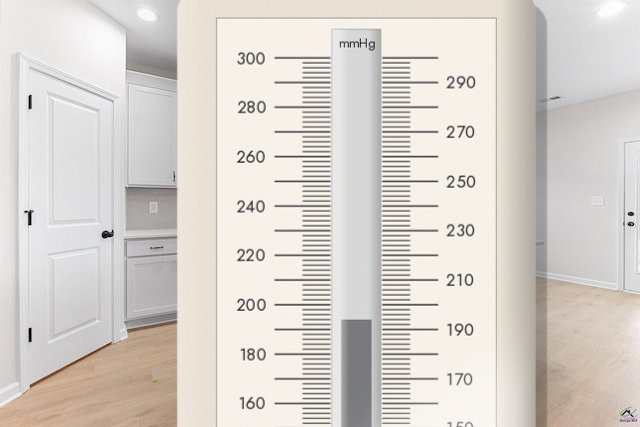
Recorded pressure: **194** mmHg
